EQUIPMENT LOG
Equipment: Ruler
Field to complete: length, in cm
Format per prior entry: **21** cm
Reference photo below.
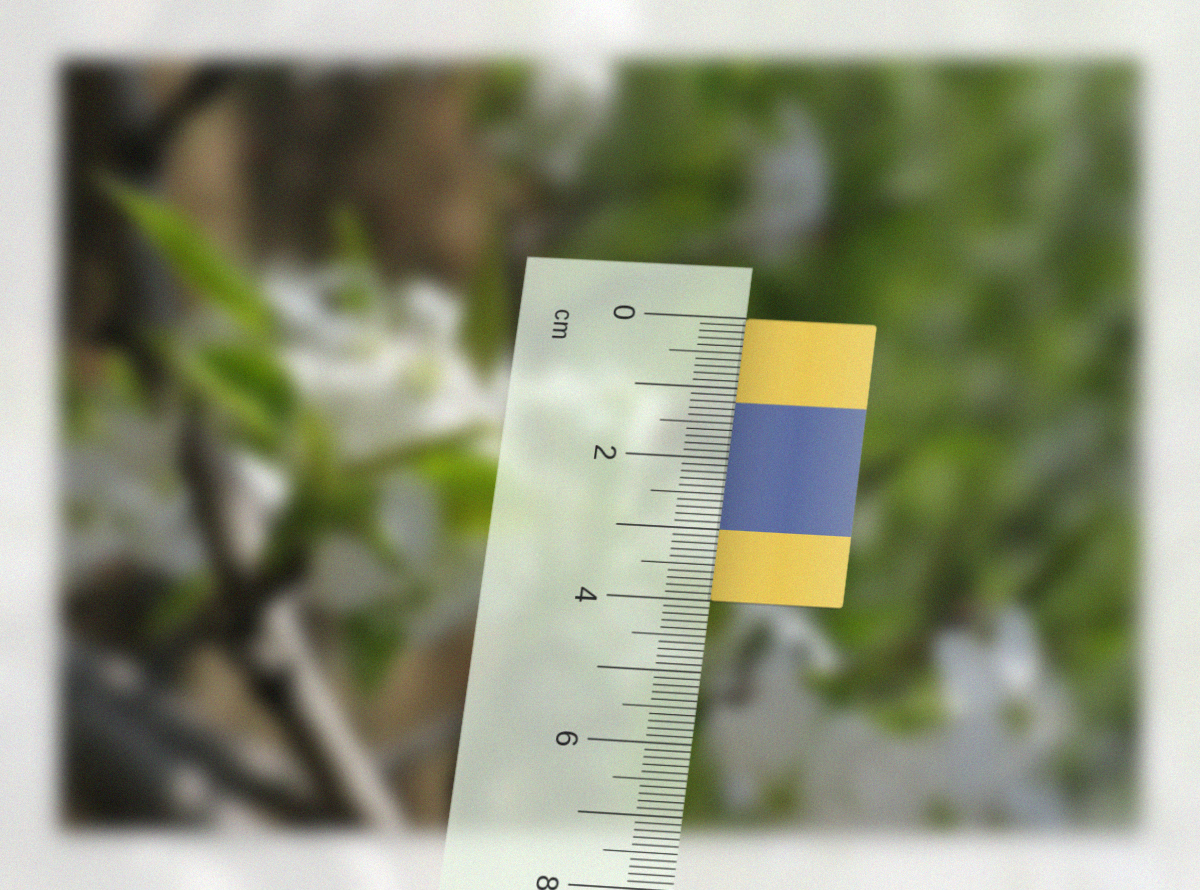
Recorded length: **4** cm
